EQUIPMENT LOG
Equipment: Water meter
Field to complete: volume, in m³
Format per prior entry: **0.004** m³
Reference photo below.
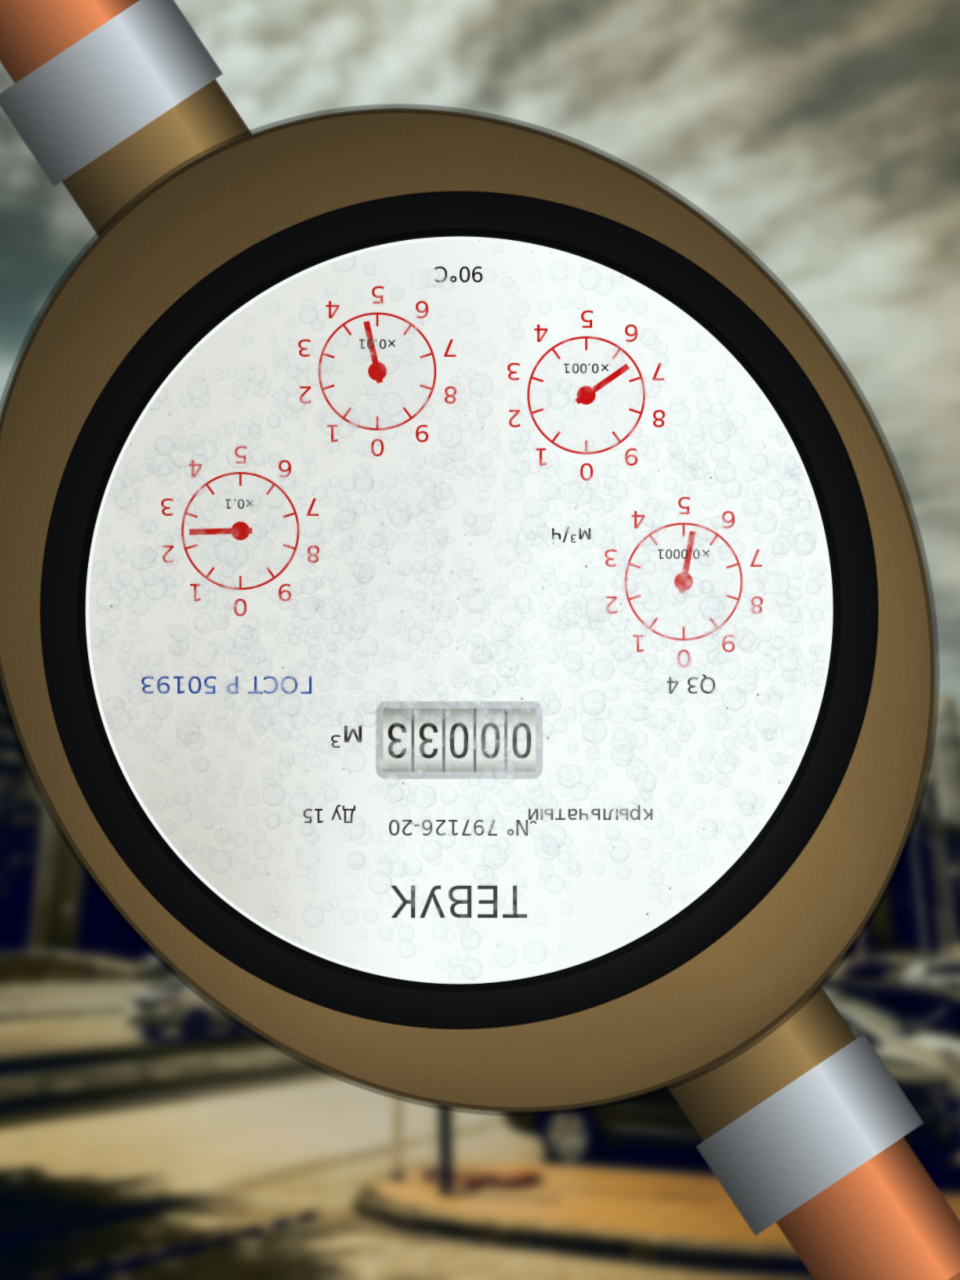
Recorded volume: **33.2465** m³
